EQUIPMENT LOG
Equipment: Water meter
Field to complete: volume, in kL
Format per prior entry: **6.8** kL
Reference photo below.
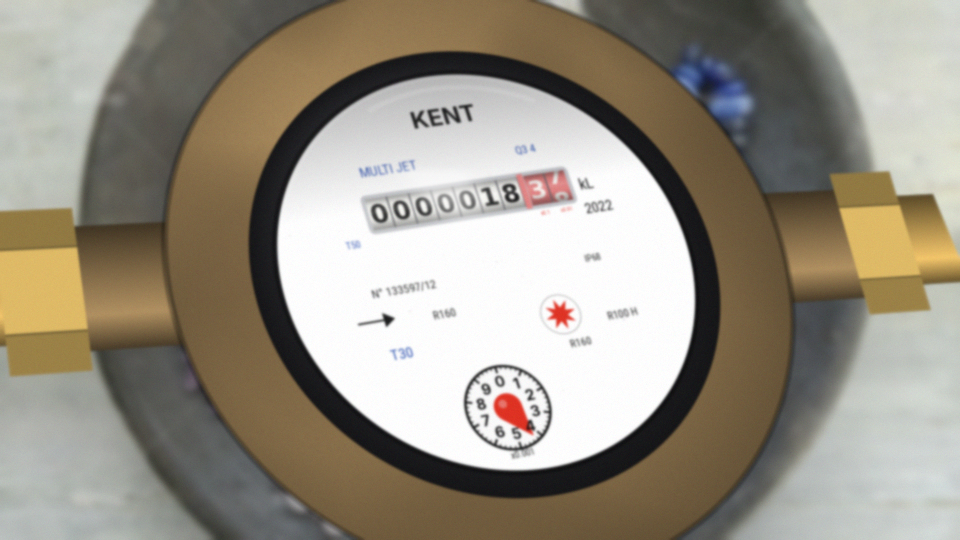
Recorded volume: **18.374** kL
